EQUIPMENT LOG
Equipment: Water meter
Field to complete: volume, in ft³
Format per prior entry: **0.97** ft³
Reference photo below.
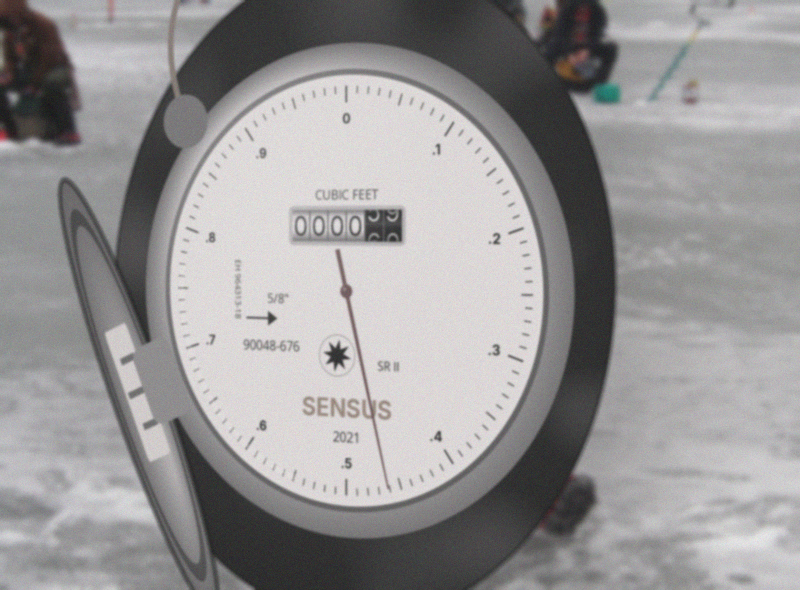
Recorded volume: **59.46** ft³
